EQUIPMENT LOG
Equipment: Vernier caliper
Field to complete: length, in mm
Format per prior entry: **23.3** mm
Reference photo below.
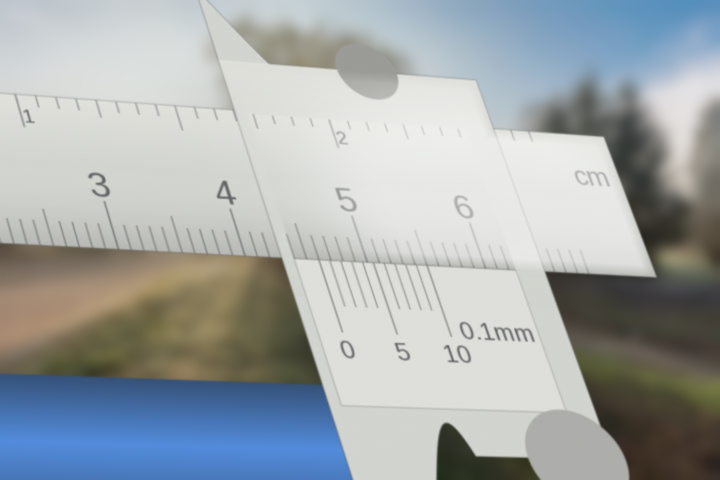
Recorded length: **46.0** mm
